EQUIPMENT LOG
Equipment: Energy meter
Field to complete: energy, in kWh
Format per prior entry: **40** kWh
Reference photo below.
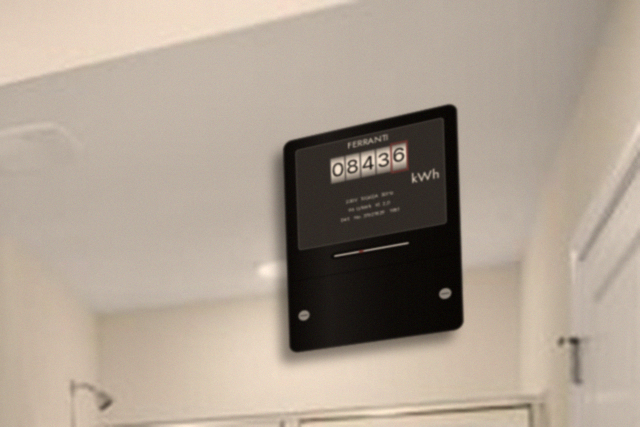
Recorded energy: **843.6** kWh
